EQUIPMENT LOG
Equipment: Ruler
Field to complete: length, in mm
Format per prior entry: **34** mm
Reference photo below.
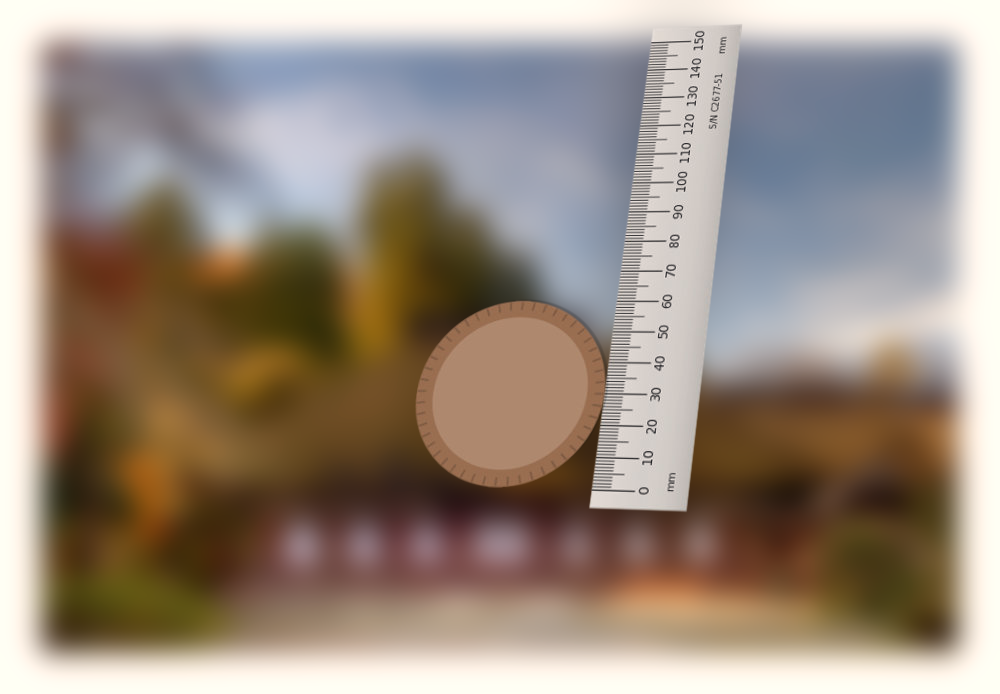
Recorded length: **60** mm
